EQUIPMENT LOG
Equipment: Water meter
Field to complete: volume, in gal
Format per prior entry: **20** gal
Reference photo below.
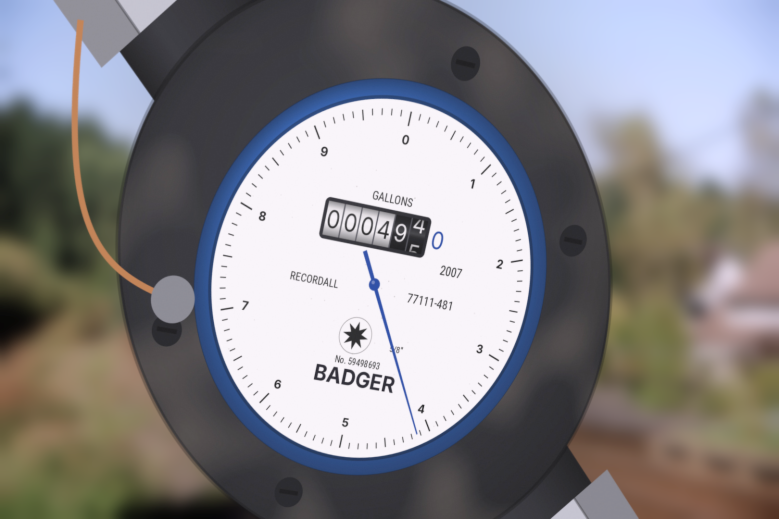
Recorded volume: **4944.1** gal
